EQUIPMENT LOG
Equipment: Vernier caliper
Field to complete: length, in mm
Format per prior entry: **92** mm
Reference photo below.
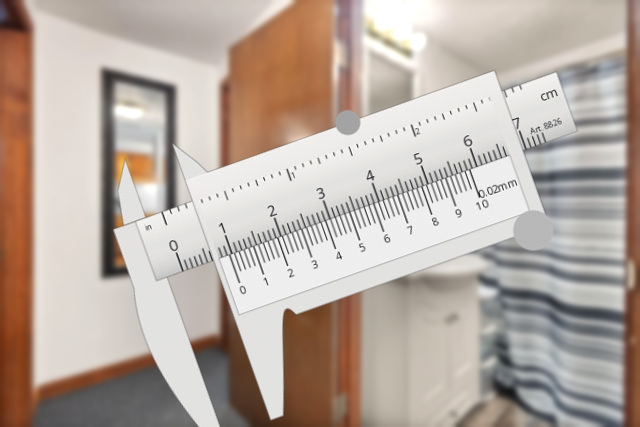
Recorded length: **9.5** mm
